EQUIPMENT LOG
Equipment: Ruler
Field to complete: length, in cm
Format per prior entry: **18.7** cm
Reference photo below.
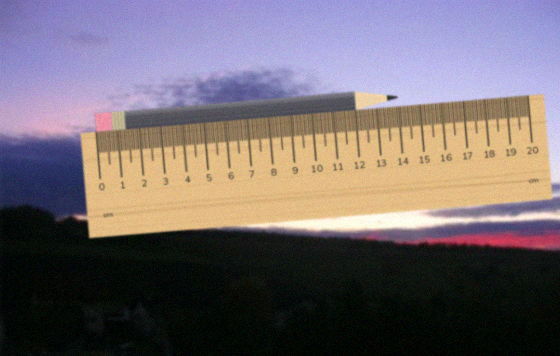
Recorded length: **14** cm
